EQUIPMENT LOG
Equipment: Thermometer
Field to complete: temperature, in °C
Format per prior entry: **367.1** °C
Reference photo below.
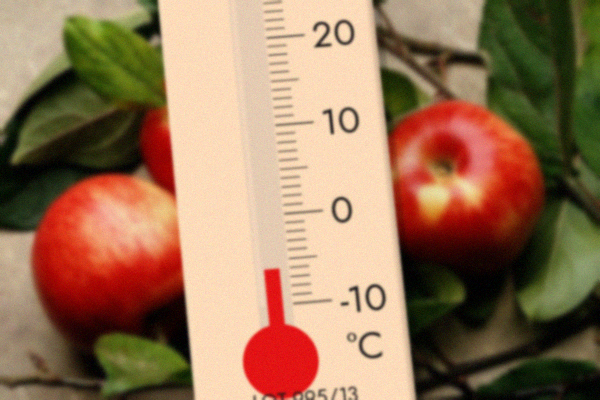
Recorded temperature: **-6** °C
